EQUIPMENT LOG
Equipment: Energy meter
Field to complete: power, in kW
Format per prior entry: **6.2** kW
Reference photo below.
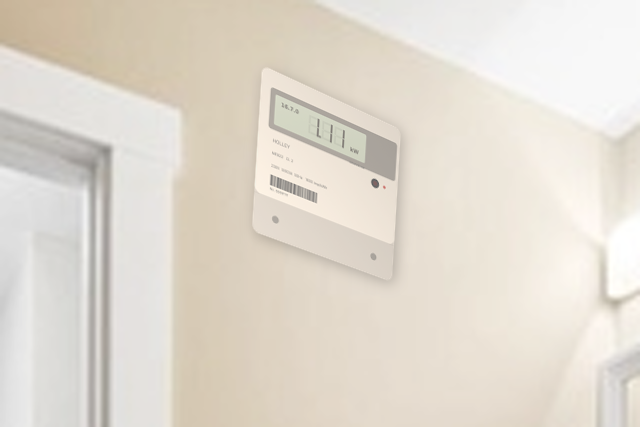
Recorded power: **1.11** kW
